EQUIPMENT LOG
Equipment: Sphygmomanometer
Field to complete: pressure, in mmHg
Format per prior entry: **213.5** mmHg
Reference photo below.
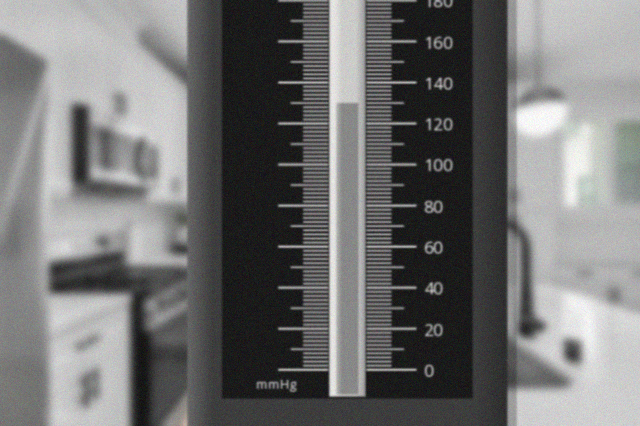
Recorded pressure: **130** mmHg
